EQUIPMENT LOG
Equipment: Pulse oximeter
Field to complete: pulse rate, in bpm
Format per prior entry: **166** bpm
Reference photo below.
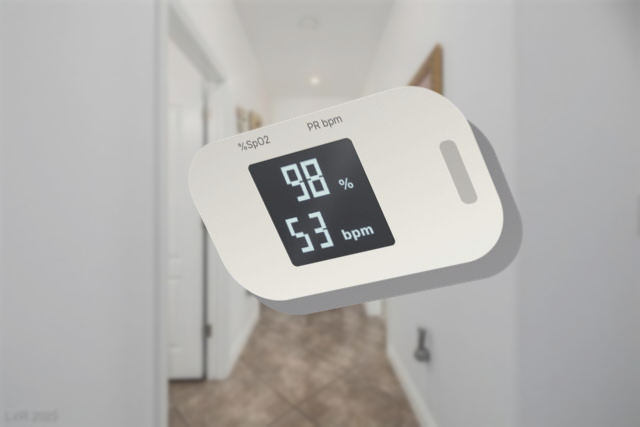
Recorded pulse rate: **53** bpm
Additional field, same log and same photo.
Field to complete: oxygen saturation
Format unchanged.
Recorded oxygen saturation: **98** %
